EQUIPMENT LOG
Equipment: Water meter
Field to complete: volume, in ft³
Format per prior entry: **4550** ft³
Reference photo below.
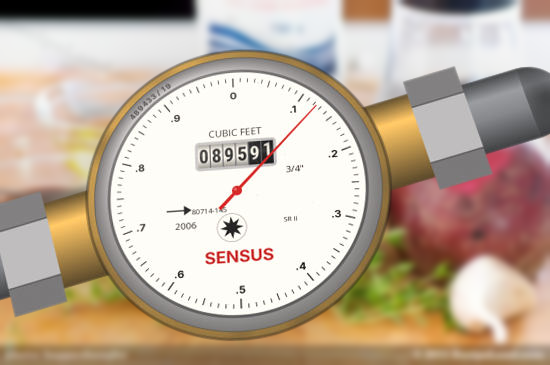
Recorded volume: **89591.12** ft³
